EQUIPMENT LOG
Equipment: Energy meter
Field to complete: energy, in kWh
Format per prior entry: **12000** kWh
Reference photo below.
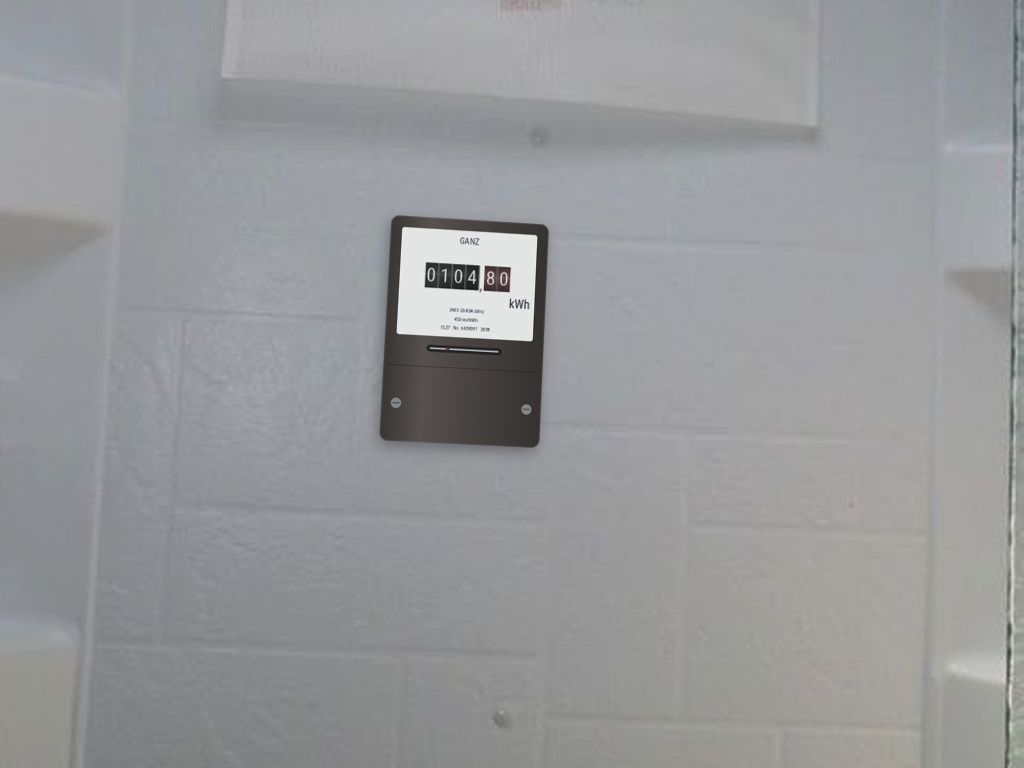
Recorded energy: **104.80** kWh
